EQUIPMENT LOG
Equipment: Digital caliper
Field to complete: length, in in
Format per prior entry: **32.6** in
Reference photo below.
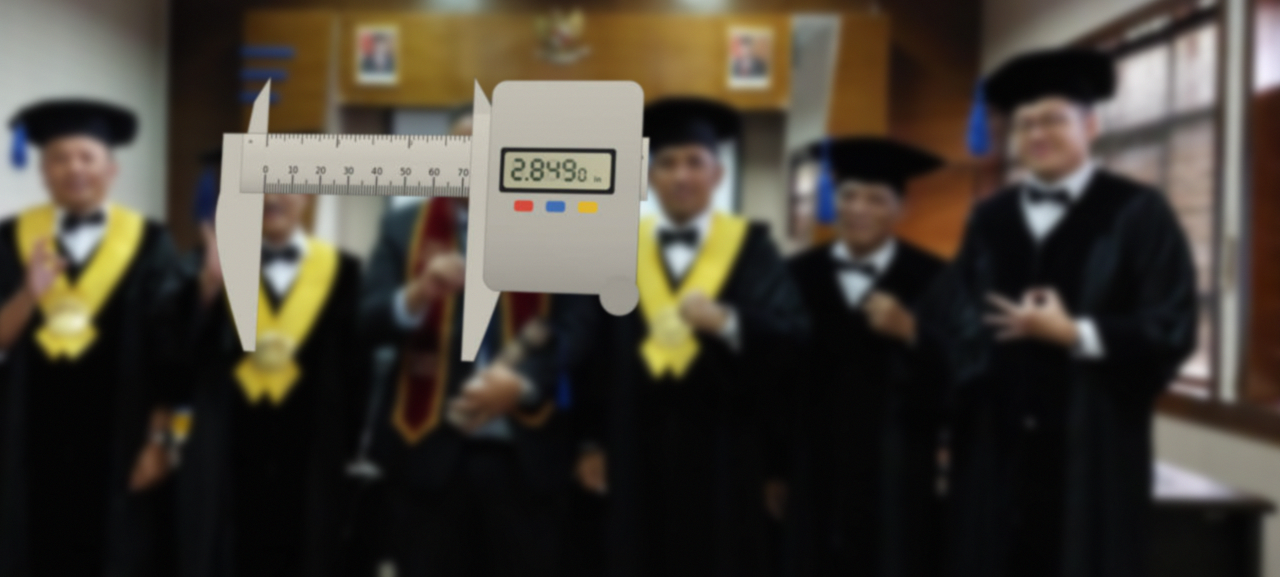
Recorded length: **2.8490** in
